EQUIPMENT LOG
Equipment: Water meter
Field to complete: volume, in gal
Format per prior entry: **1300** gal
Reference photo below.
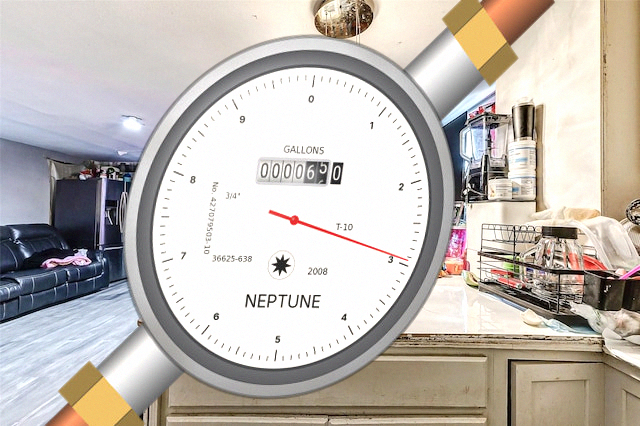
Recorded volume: **652.9** gal
